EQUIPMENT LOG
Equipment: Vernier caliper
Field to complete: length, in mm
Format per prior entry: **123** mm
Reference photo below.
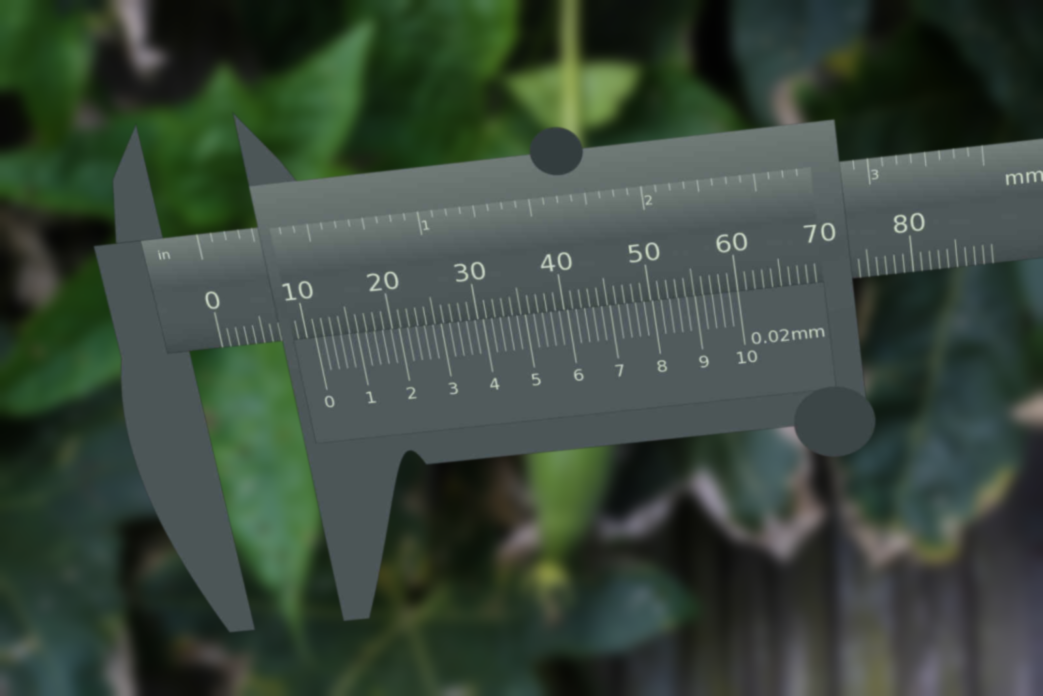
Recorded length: **11.0** mm
